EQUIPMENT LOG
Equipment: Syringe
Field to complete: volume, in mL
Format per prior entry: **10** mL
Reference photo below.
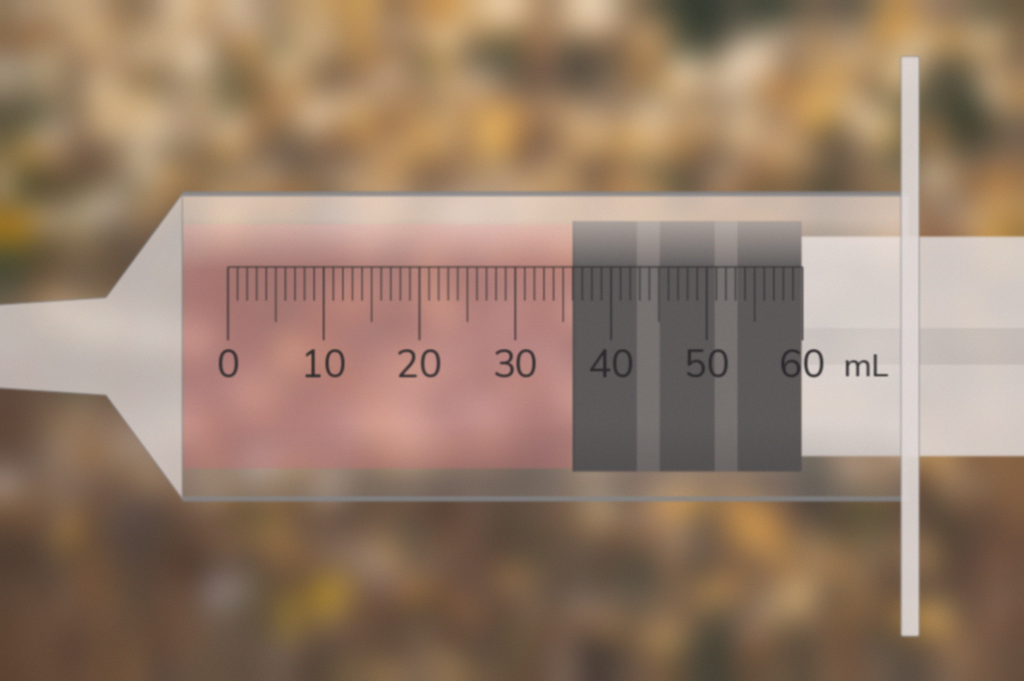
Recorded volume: **36** mL
